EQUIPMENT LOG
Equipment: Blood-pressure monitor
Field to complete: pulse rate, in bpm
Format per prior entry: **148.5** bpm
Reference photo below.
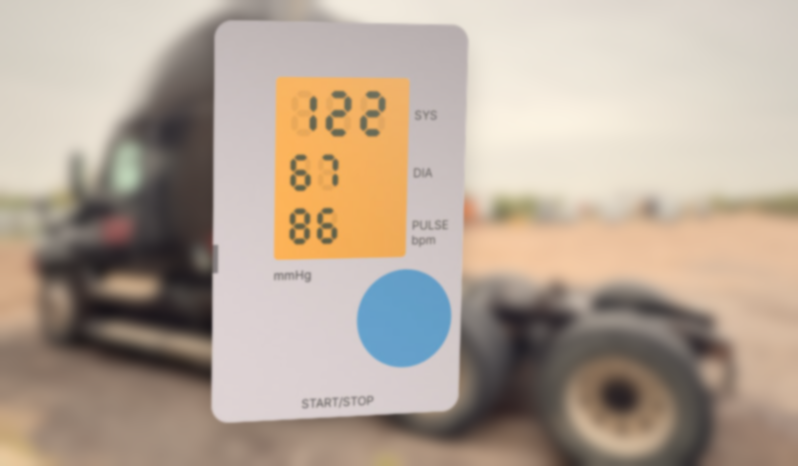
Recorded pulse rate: **86** bpm
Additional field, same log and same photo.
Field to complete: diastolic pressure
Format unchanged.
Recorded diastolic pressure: **67** mmHg
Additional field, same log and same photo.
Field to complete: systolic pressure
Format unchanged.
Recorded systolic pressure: **122** mmHg
